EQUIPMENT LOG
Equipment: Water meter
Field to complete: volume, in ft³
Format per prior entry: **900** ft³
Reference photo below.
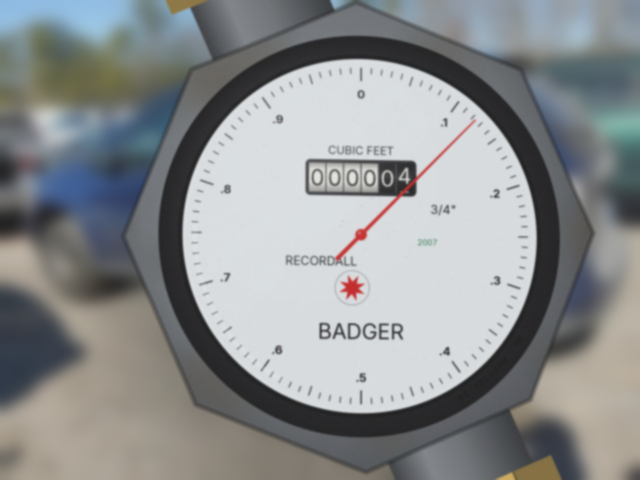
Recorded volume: **4.12** ft³
